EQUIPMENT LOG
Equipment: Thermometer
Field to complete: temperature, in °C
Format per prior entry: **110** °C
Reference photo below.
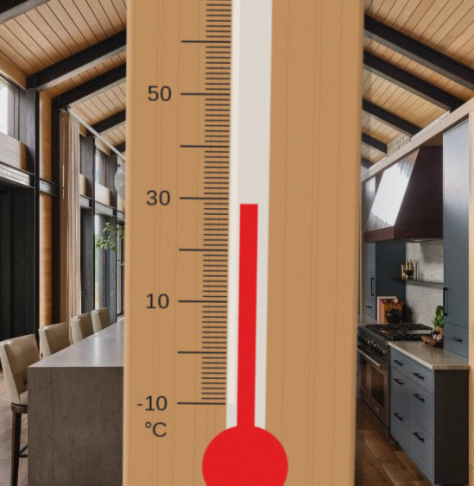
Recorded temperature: **29** °C
